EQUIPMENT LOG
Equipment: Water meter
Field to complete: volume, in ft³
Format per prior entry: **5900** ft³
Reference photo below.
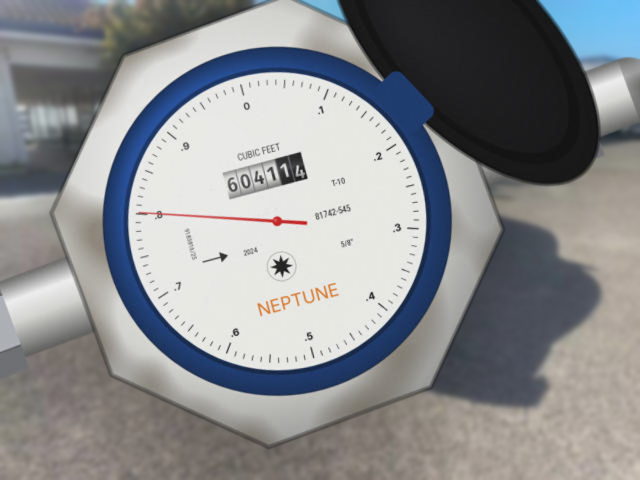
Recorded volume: **604113.80** ft³
